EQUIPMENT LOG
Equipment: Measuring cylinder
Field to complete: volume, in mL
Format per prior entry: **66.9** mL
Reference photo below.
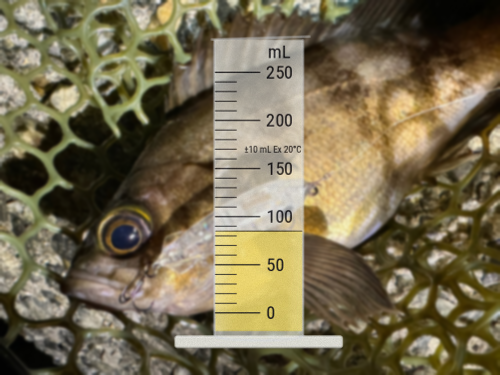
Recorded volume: **85** mL
